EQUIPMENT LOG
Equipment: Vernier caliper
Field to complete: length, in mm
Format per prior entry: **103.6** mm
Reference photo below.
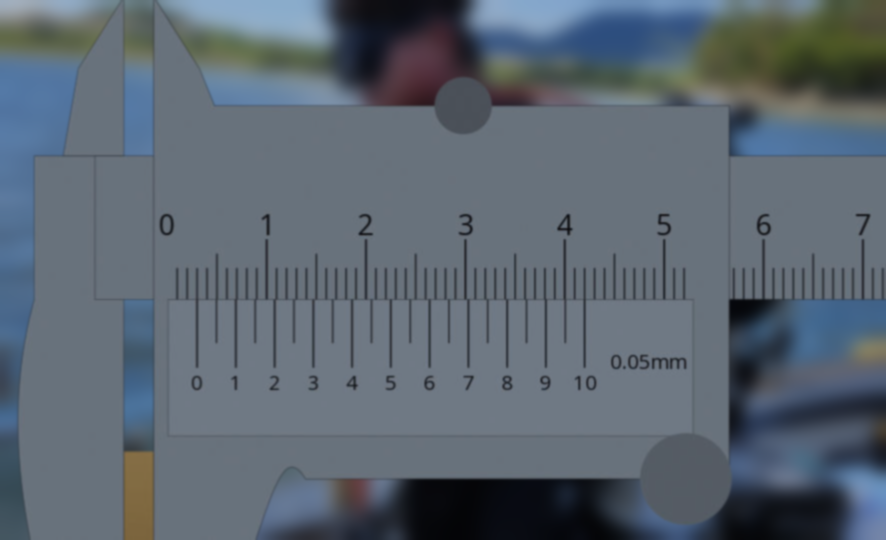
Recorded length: **3.0** mm
